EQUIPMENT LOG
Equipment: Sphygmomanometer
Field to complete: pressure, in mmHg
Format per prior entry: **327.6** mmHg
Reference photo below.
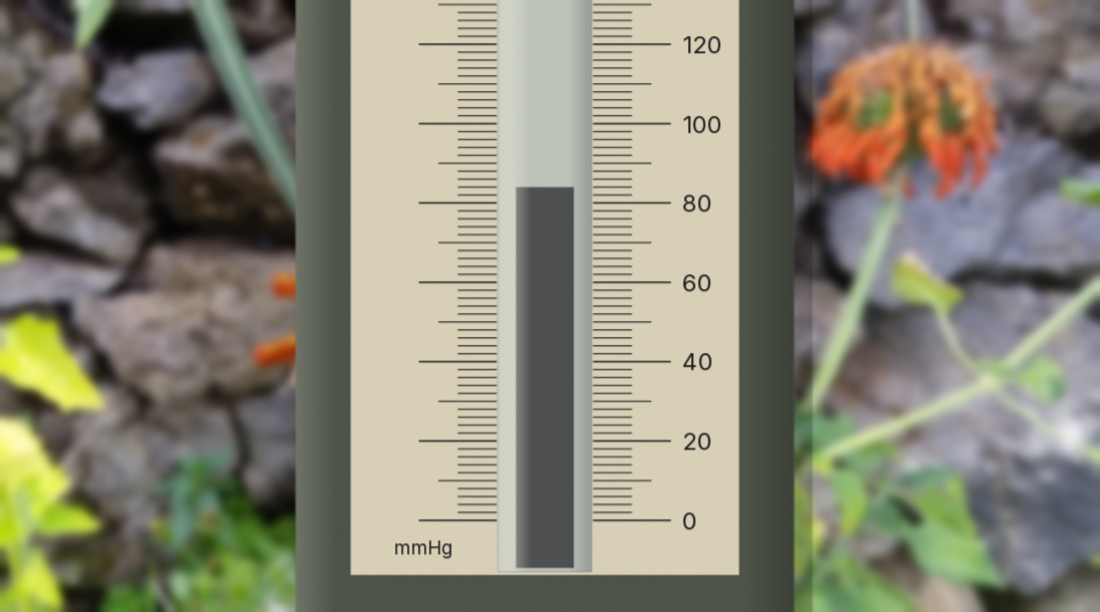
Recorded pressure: **84** mmHg
